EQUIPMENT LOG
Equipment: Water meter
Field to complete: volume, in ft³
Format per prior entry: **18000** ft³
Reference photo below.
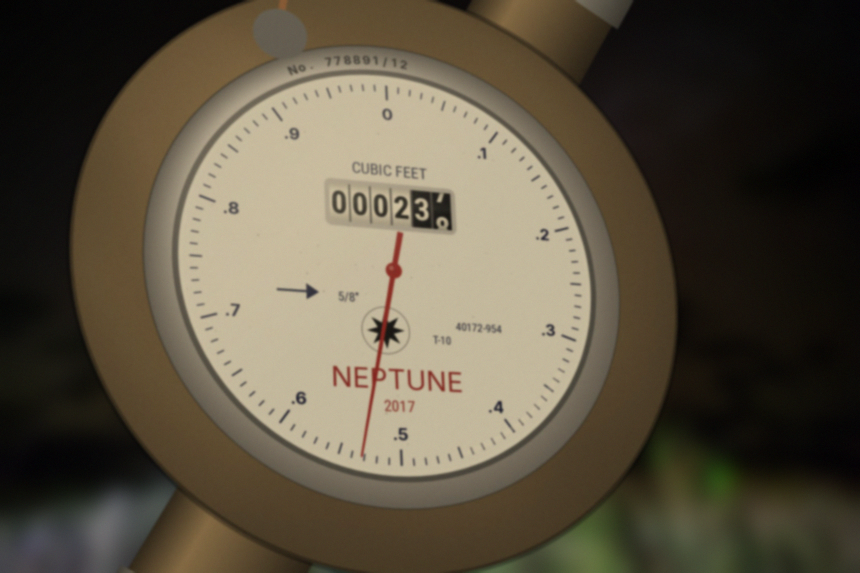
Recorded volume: **237.53** ft³
